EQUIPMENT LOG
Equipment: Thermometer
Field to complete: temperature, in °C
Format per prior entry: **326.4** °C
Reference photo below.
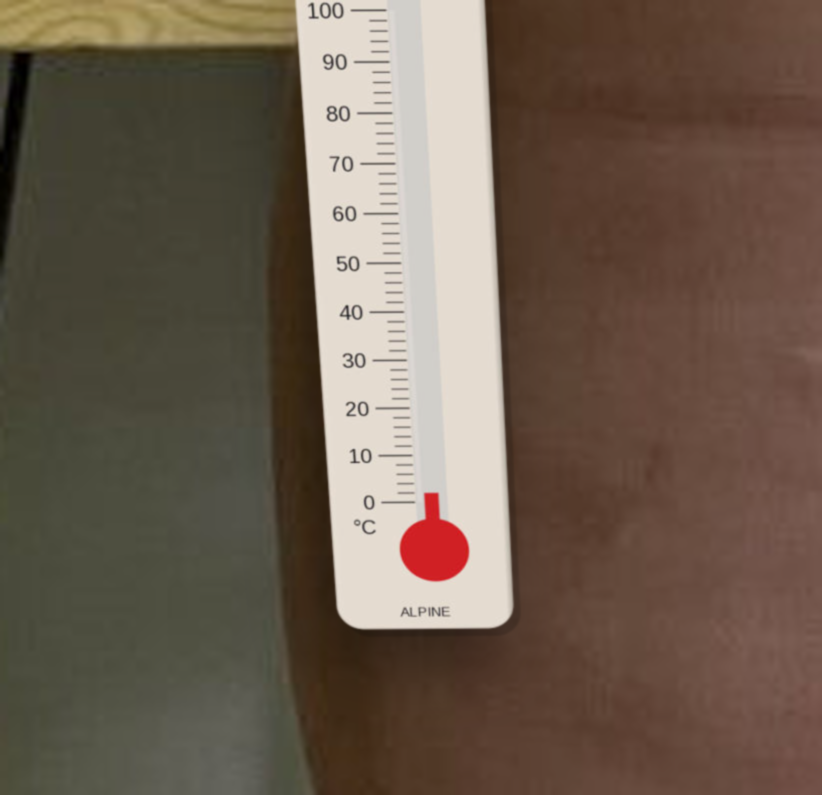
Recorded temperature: **2** °C
